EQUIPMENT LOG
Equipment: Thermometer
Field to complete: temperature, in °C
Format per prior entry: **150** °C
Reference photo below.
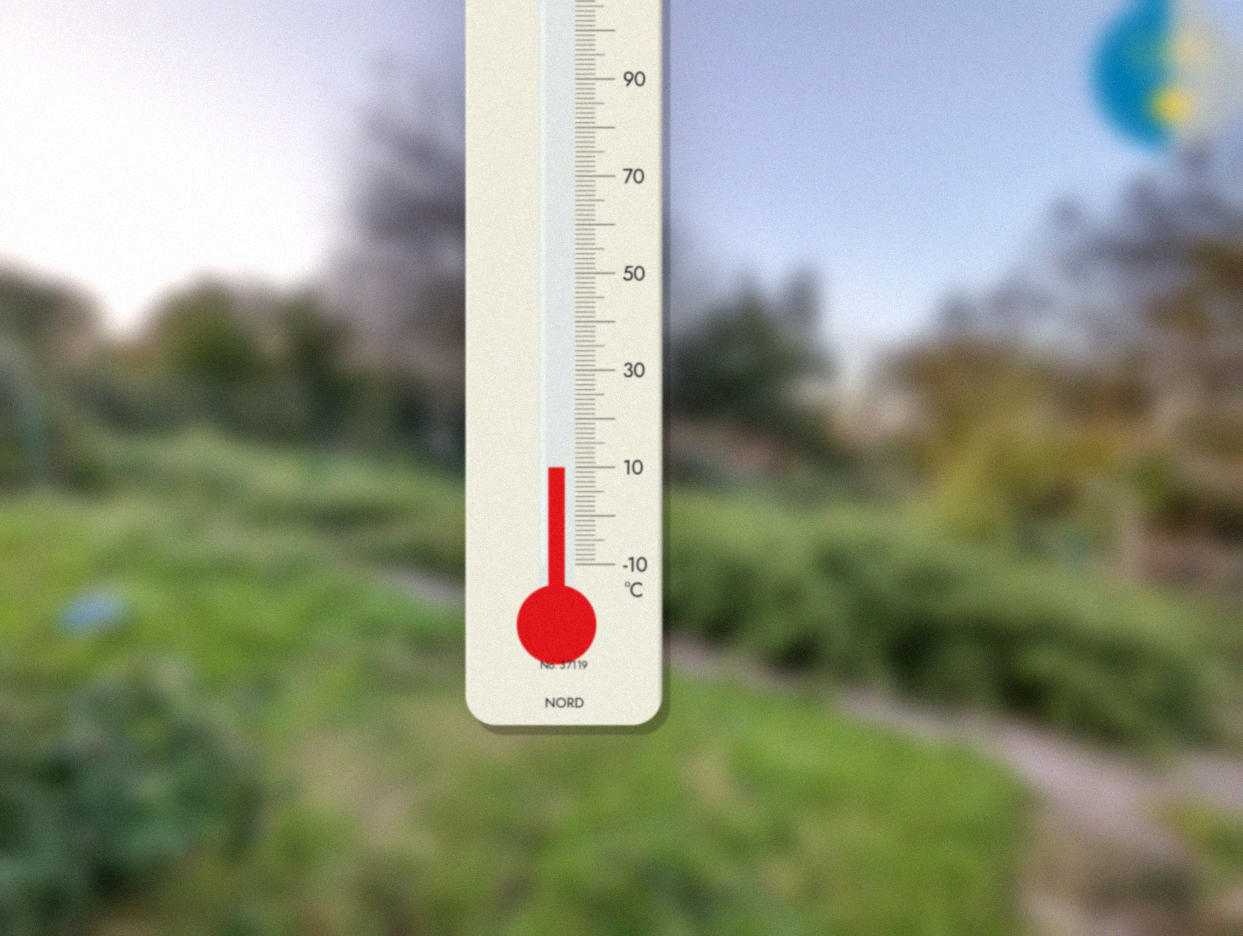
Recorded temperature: **10** °C
